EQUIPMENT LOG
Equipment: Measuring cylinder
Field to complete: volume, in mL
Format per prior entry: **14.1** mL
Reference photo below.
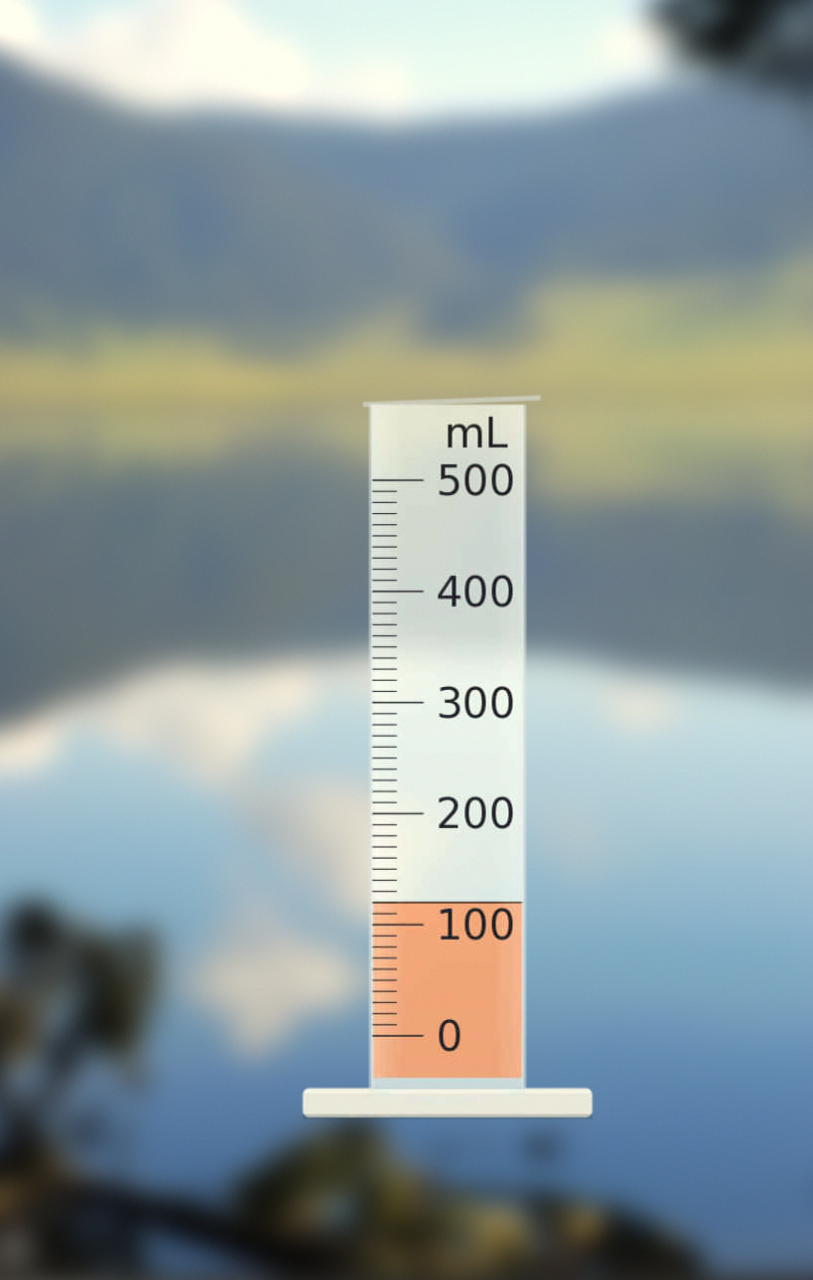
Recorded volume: **120** mL
